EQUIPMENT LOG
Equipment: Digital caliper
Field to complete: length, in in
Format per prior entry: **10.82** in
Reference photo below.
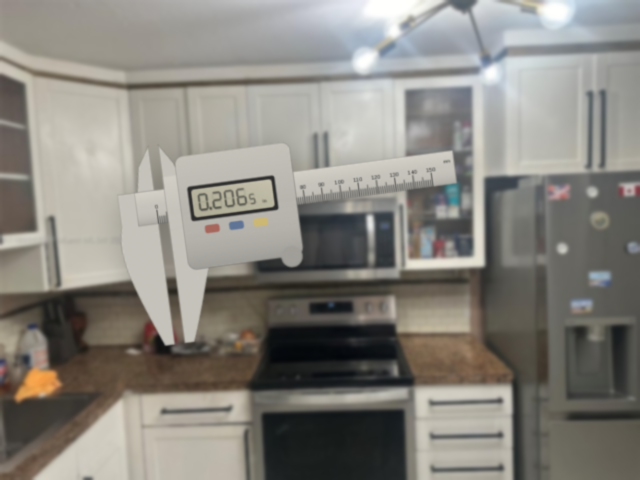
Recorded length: **0.2065** in
